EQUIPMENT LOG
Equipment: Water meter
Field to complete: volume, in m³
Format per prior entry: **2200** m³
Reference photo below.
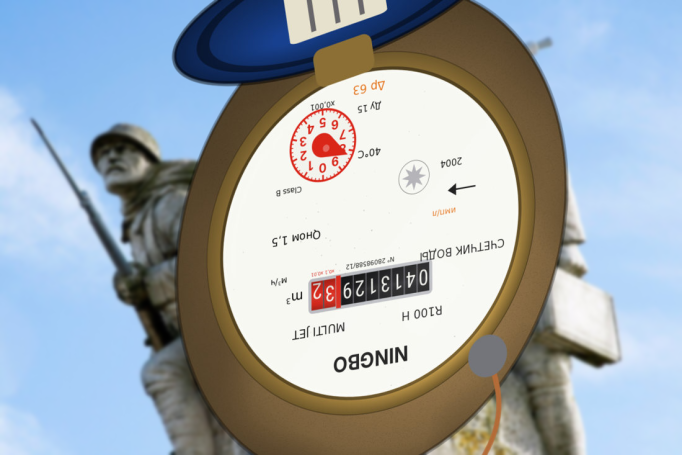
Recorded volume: **413129.318** m³
